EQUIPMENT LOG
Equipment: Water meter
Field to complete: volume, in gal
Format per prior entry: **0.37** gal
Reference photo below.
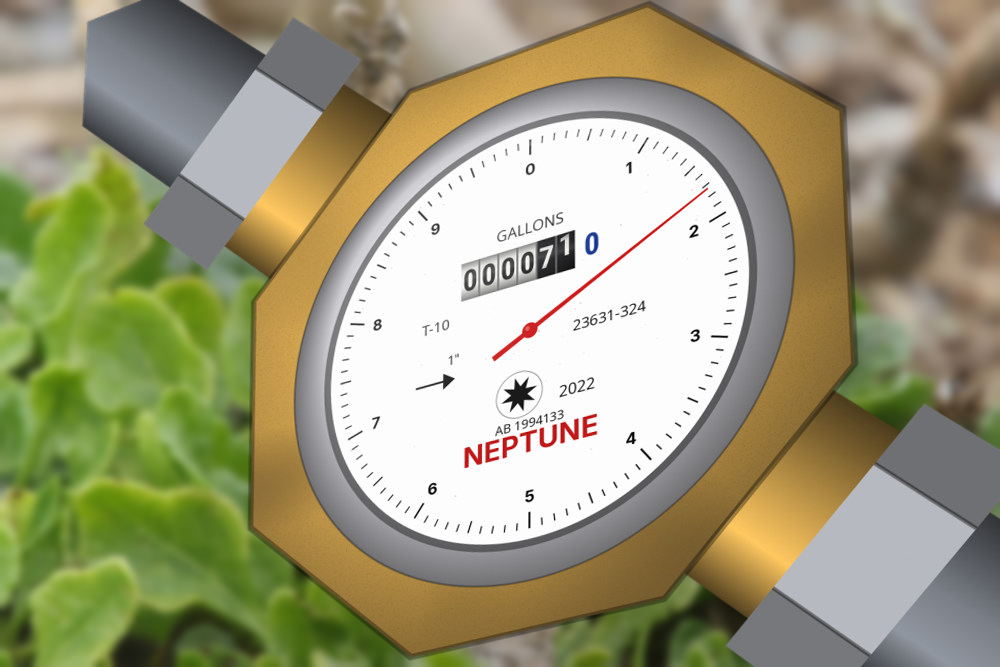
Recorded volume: **711.7** gal
